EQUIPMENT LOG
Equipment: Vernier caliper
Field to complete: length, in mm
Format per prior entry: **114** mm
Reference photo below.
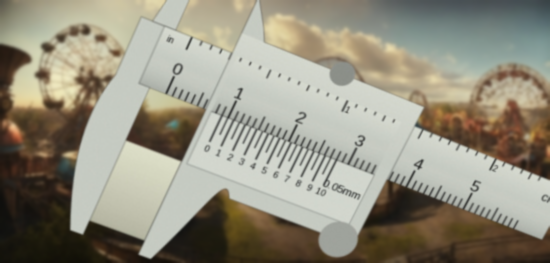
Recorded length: **9.0** mm
